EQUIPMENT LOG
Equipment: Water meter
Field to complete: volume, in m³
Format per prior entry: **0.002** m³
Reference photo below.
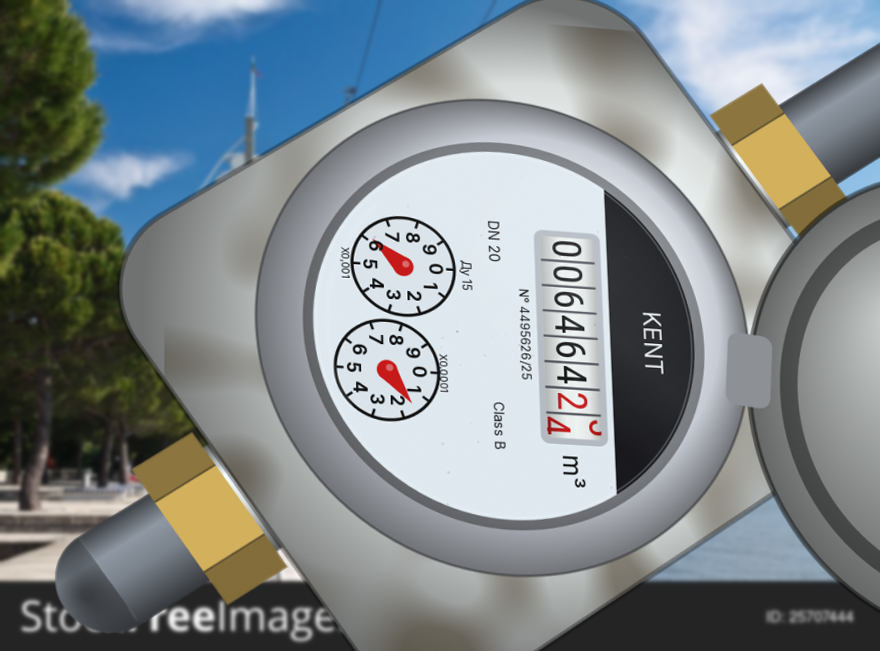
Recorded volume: **6464.2361** m³
